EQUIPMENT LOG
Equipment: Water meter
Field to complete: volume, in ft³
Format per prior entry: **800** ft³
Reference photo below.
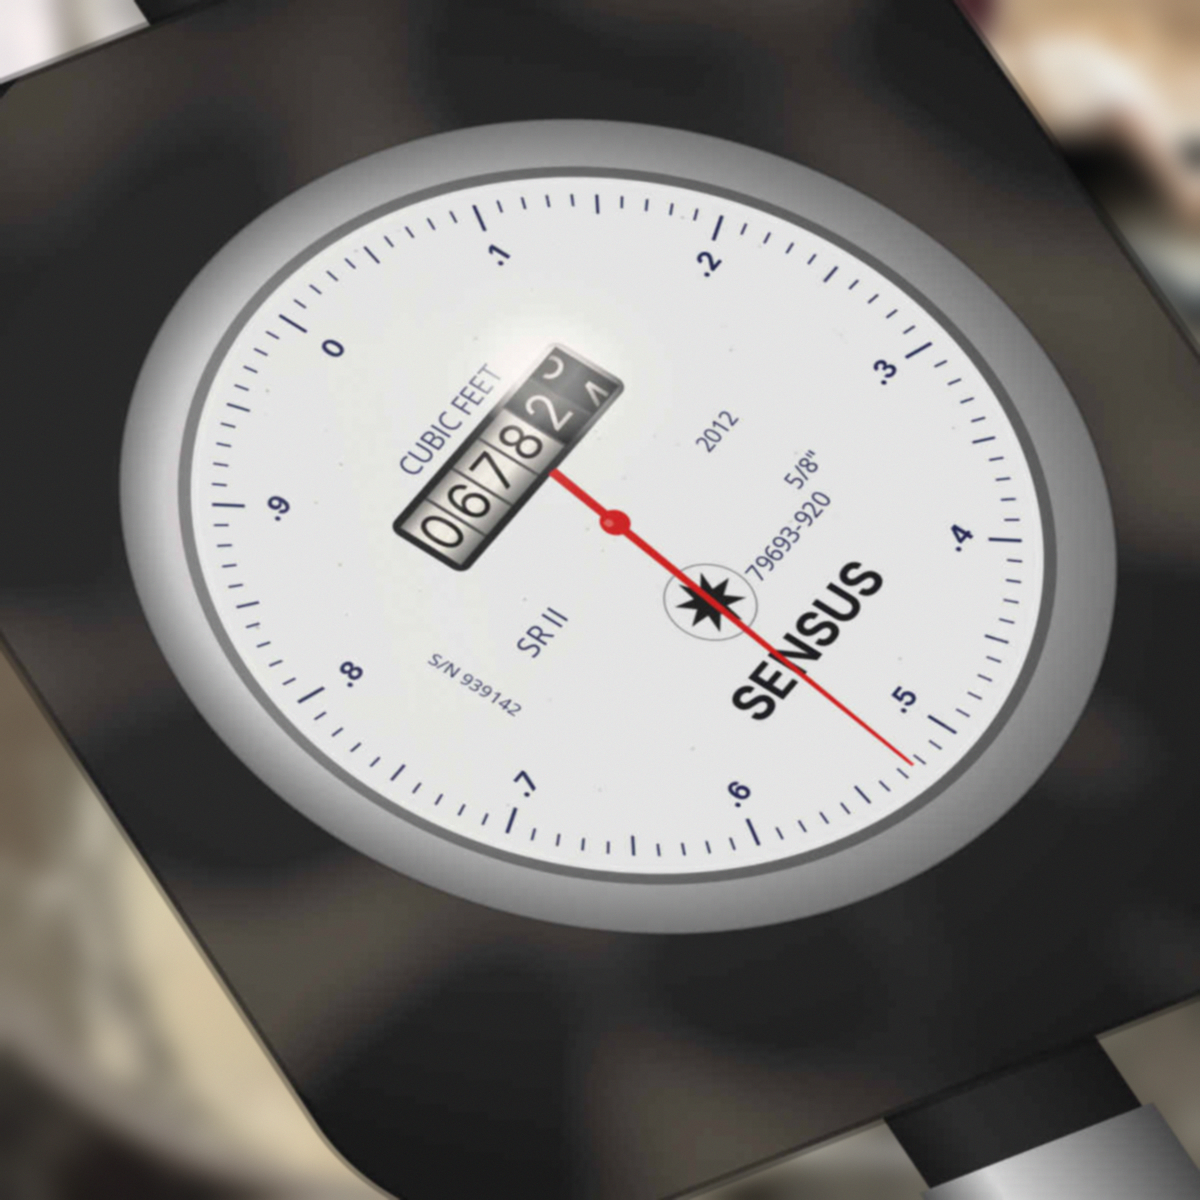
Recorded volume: **67823.52** ft³
